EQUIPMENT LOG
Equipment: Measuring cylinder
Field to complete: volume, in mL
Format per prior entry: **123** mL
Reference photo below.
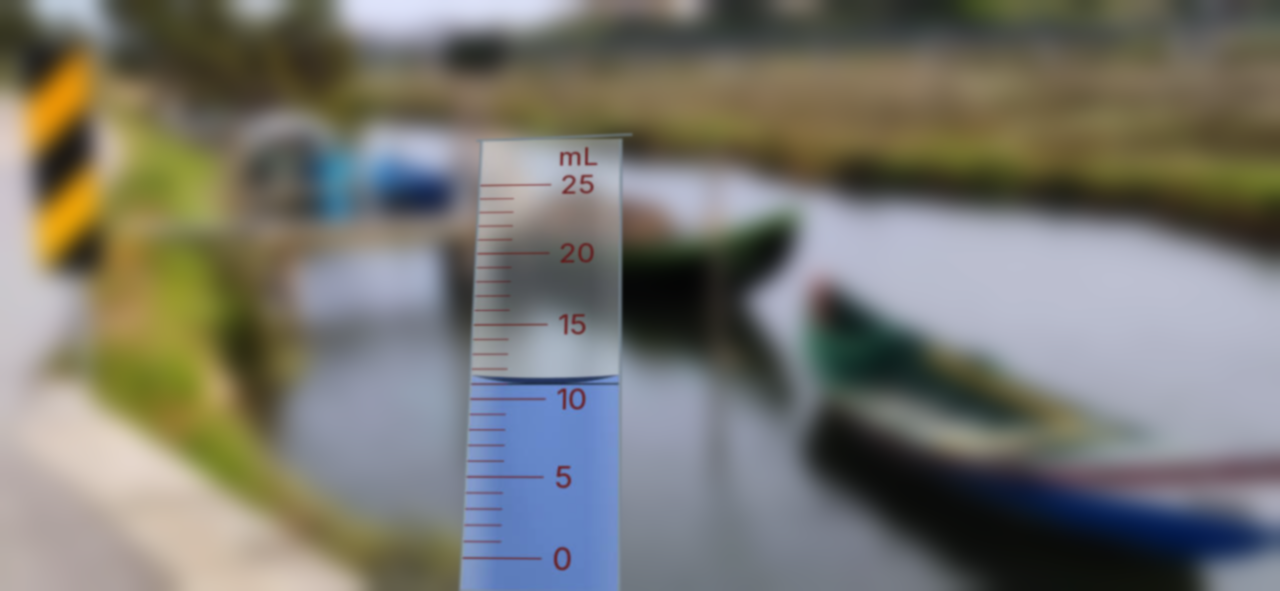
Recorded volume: **11** mL
